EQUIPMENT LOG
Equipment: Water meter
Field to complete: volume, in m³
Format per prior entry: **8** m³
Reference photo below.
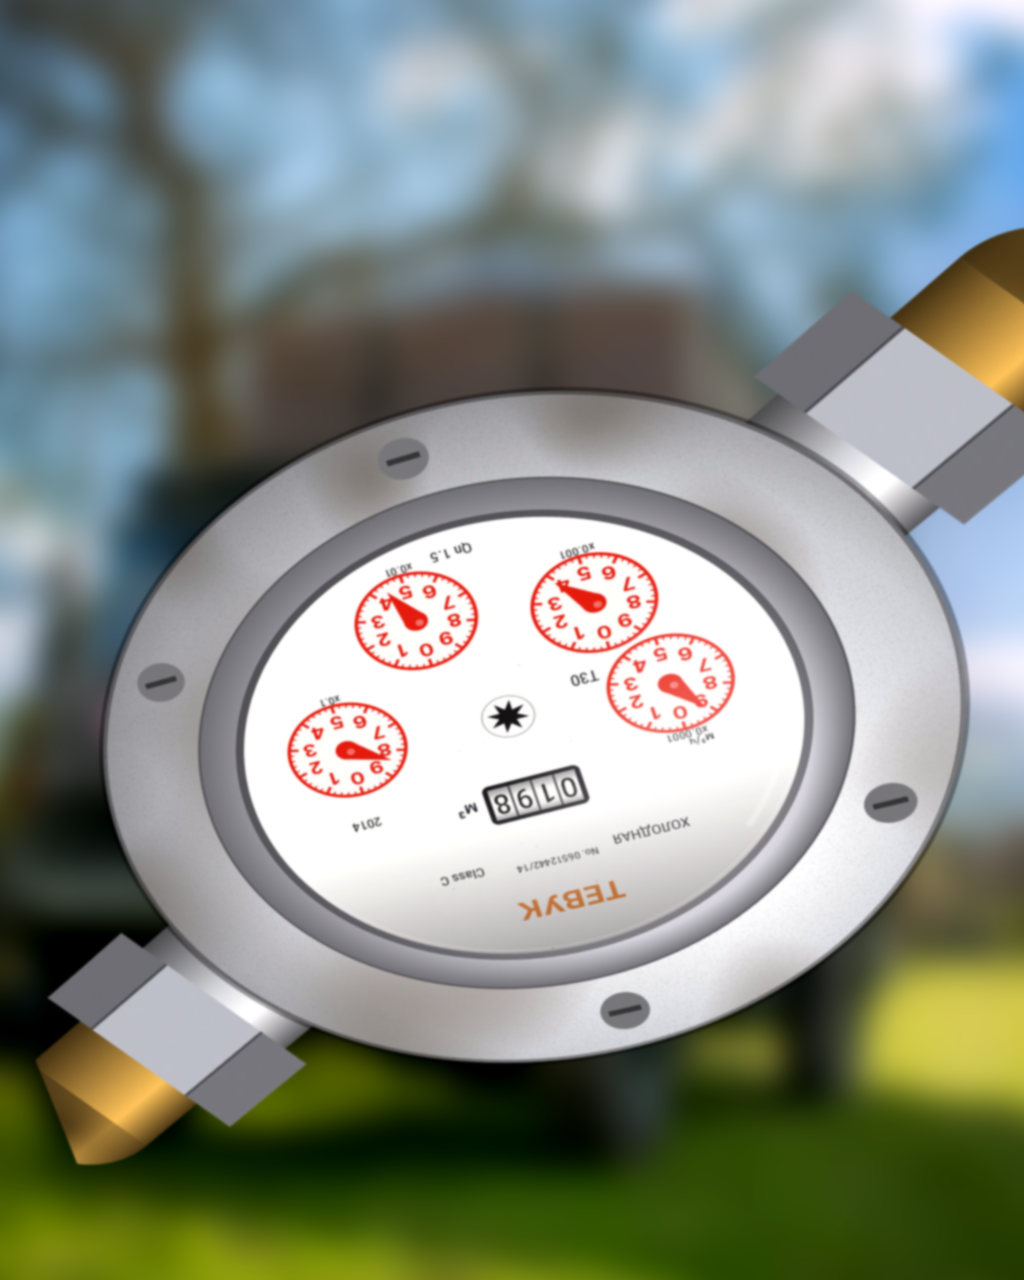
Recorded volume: **198.8439** m³
